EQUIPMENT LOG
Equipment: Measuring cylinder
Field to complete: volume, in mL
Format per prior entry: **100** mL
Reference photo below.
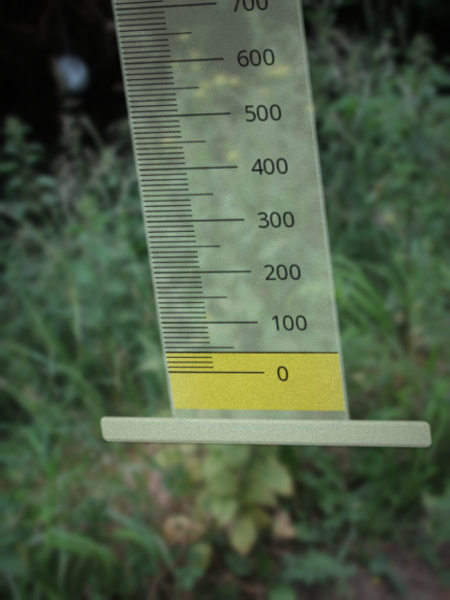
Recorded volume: **40** mL
